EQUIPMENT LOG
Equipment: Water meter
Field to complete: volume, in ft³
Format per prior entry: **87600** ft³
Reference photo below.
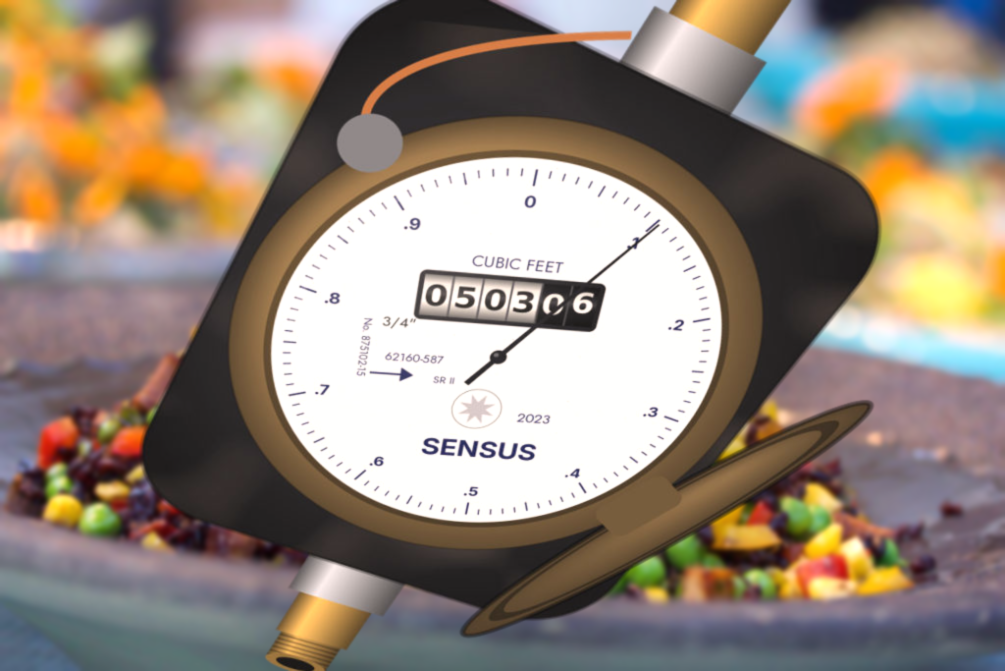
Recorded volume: **50306.10** ft³
